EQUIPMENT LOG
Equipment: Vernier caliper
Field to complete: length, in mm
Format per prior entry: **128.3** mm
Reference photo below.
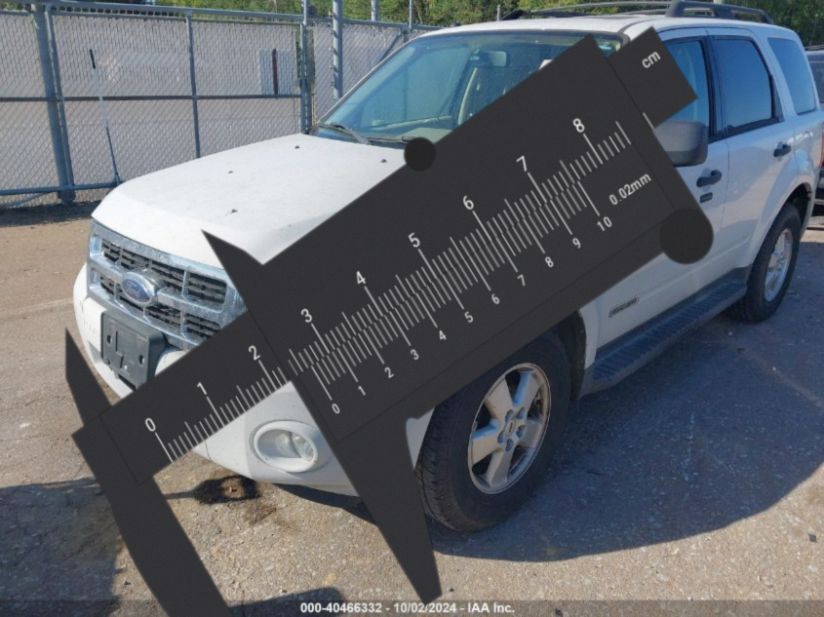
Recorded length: **26.6** mm
